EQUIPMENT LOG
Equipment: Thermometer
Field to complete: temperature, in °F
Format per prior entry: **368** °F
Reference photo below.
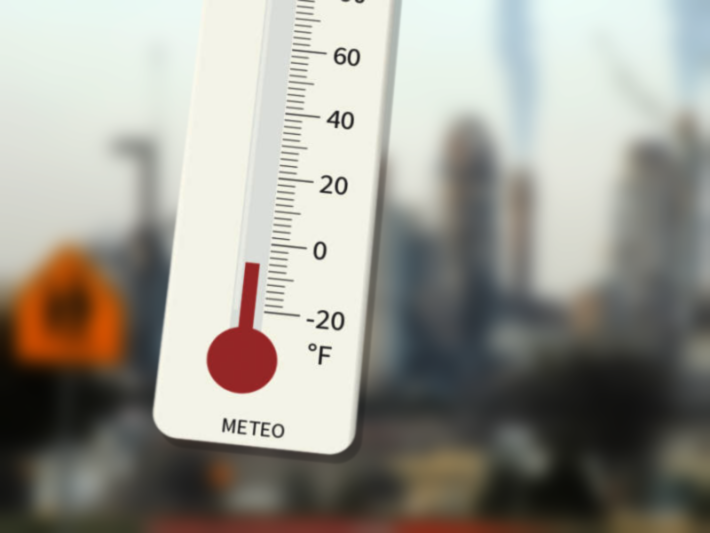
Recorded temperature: **-6** °F
